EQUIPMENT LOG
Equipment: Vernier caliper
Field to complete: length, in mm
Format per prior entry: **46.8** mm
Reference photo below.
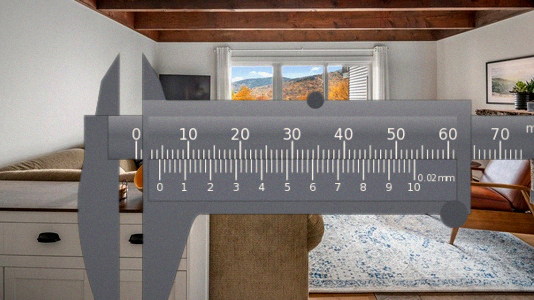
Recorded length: **4.5** mm
